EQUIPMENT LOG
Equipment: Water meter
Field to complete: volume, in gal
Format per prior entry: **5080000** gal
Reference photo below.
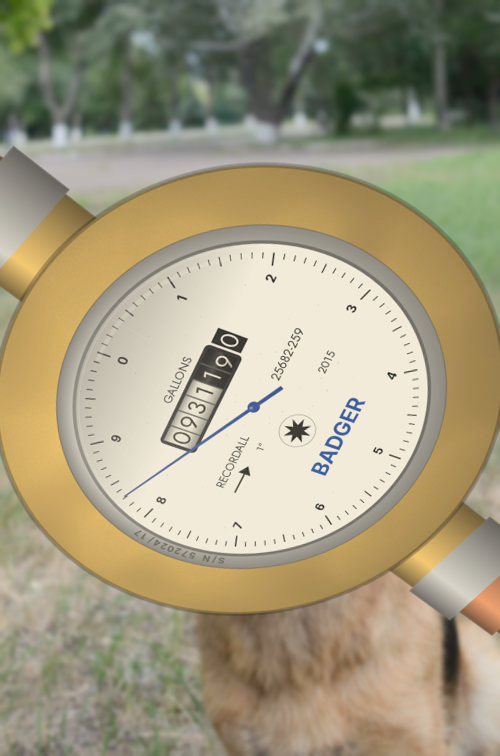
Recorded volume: **931188.3** gal
